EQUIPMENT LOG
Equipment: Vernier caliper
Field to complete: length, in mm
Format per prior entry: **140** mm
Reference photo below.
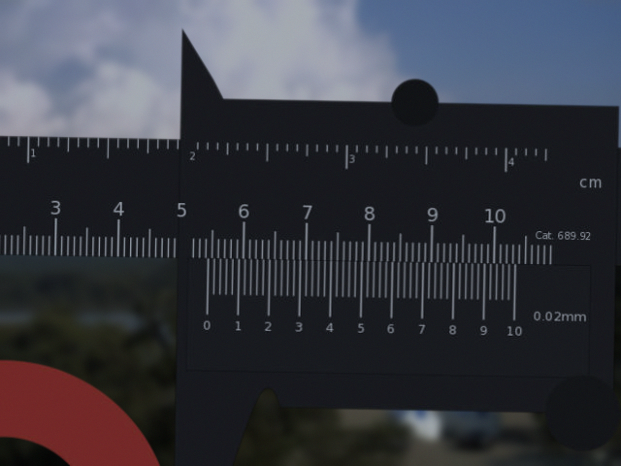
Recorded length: **54.4** mm
